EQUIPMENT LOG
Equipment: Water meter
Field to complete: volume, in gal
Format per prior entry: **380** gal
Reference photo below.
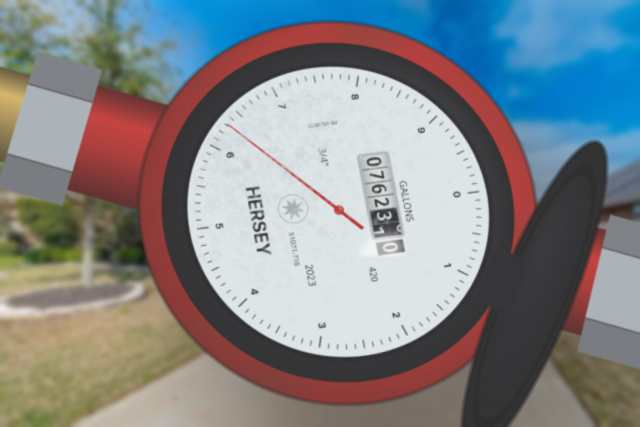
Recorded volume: **762306.3** gal
